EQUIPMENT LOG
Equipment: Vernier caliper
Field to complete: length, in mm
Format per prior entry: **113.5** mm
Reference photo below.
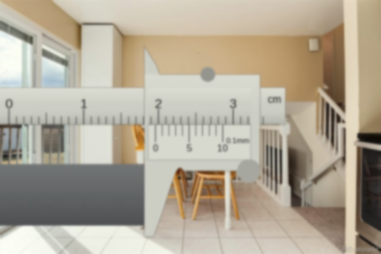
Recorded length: **19.6** mm
